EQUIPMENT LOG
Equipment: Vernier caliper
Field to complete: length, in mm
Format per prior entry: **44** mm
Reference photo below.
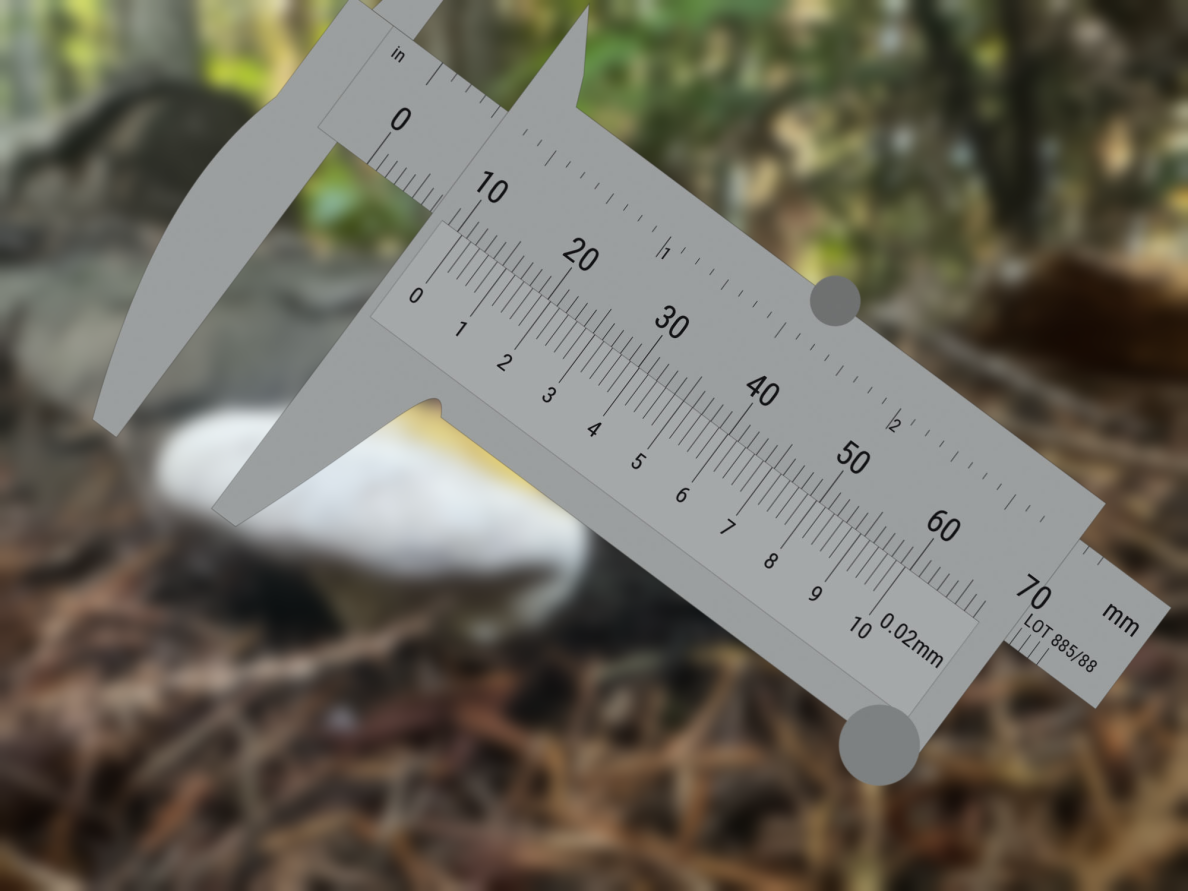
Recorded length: **10.5** mm
